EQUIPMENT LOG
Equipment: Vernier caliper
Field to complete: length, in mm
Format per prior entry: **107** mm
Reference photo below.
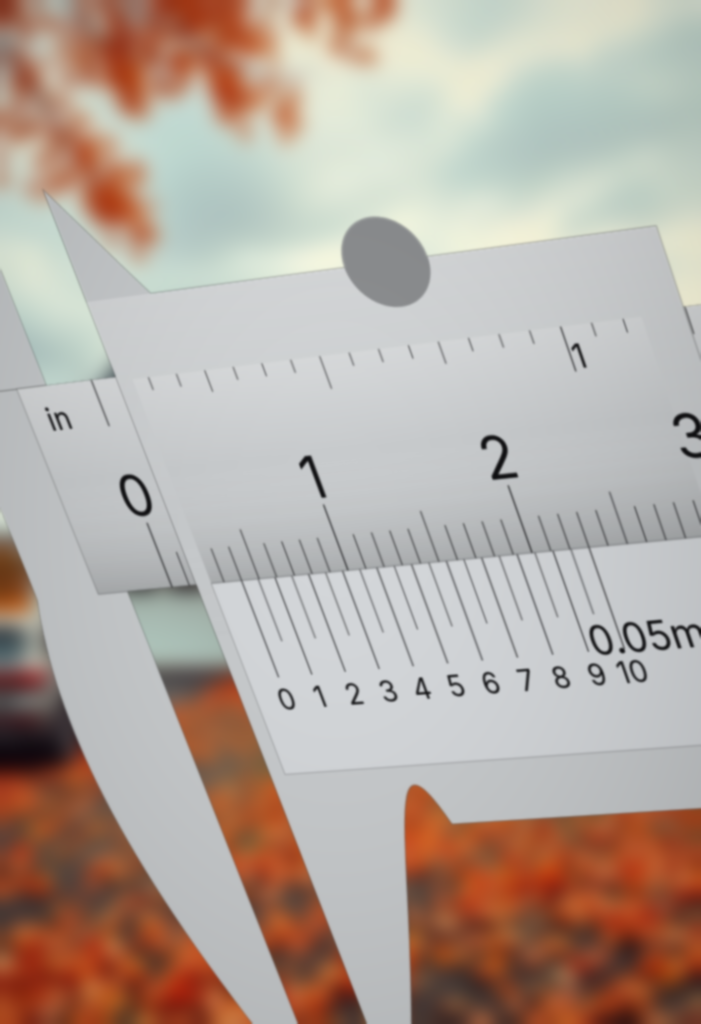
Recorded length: **4.0** mm
